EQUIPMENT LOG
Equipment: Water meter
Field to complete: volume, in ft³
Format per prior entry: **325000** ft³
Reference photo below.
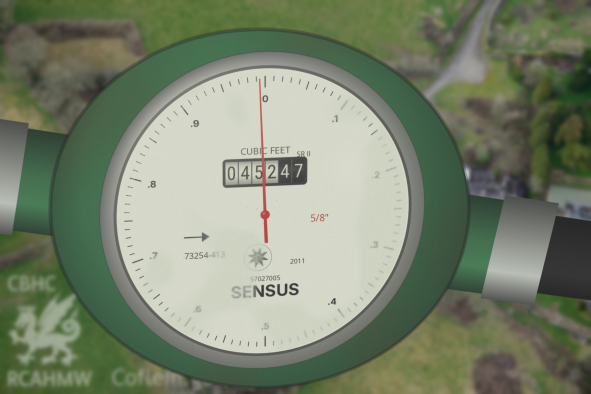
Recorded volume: **45246.99** ft³
